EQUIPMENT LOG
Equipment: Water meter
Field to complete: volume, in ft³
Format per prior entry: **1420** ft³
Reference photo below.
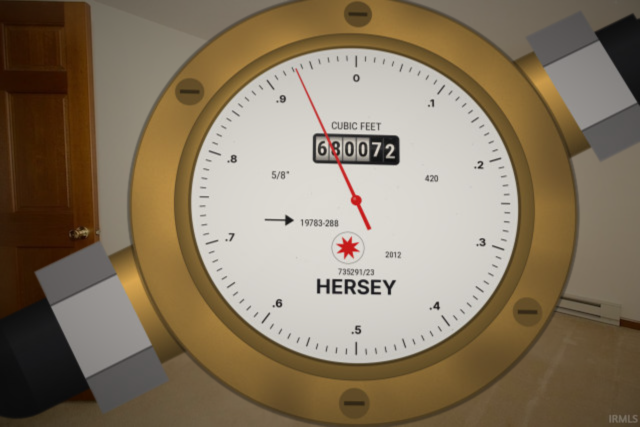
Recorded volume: **680071.93** ft³
